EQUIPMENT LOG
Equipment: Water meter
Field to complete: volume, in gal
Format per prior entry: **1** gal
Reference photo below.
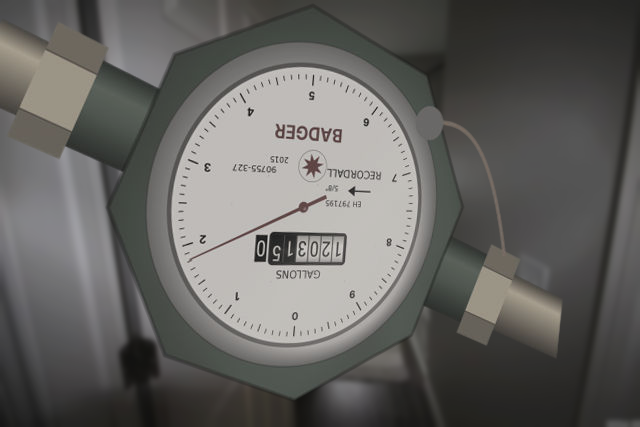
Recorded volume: **1203151.8** gal
